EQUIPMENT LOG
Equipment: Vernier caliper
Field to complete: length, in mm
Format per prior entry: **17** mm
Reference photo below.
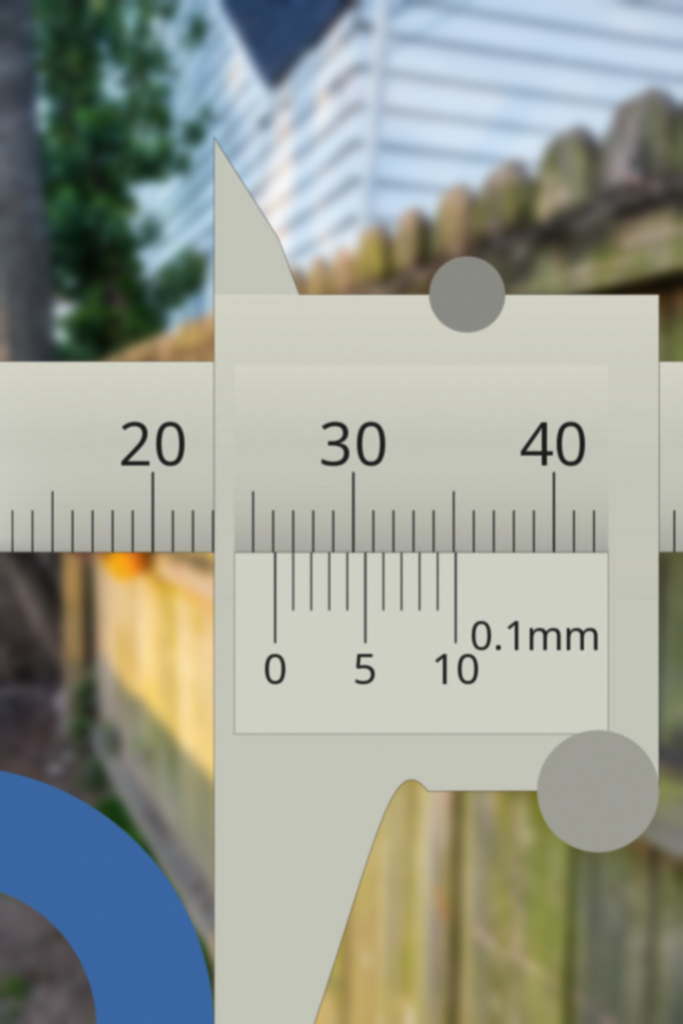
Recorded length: **26.1** mm
